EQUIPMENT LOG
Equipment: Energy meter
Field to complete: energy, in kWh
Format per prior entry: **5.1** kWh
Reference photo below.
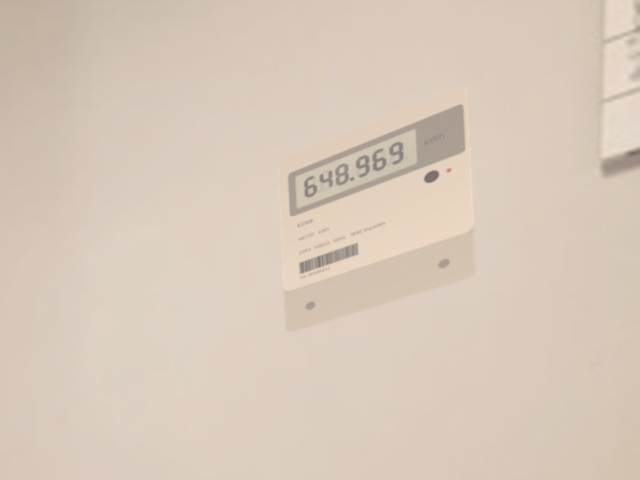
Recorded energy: **648.969** kWh
